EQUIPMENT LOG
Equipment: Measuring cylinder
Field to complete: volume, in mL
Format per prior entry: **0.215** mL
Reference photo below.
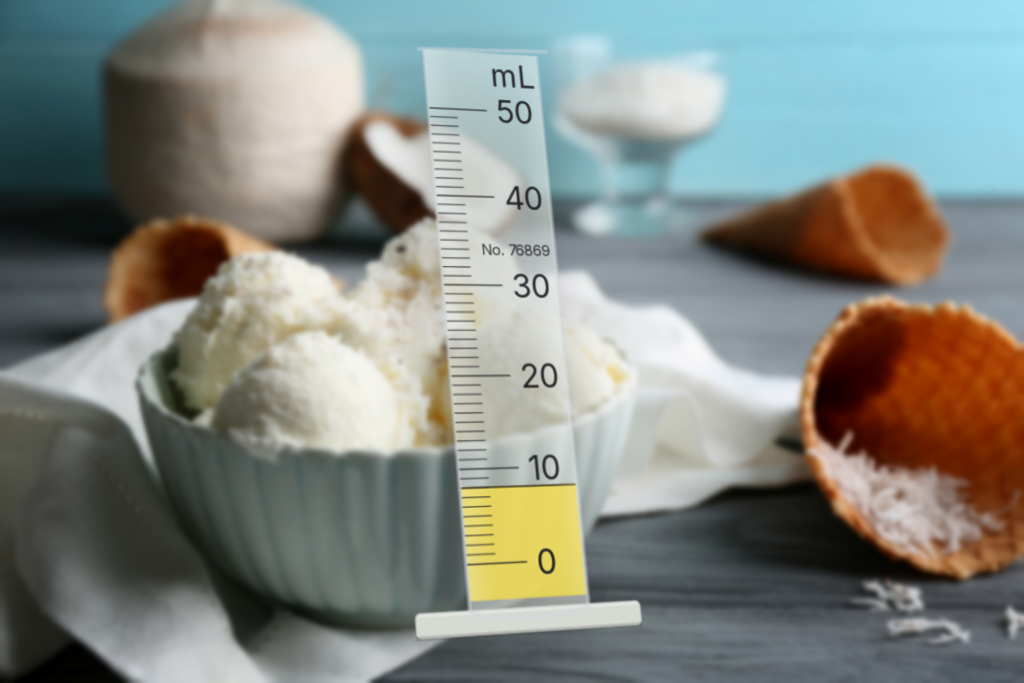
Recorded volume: **8** mL
